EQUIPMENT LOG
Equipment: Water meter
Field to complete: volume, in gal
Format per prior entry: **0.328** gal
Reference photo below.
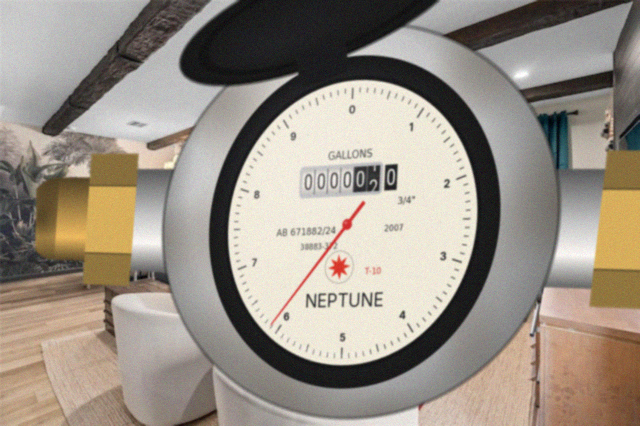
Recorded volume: **16.1** gal
